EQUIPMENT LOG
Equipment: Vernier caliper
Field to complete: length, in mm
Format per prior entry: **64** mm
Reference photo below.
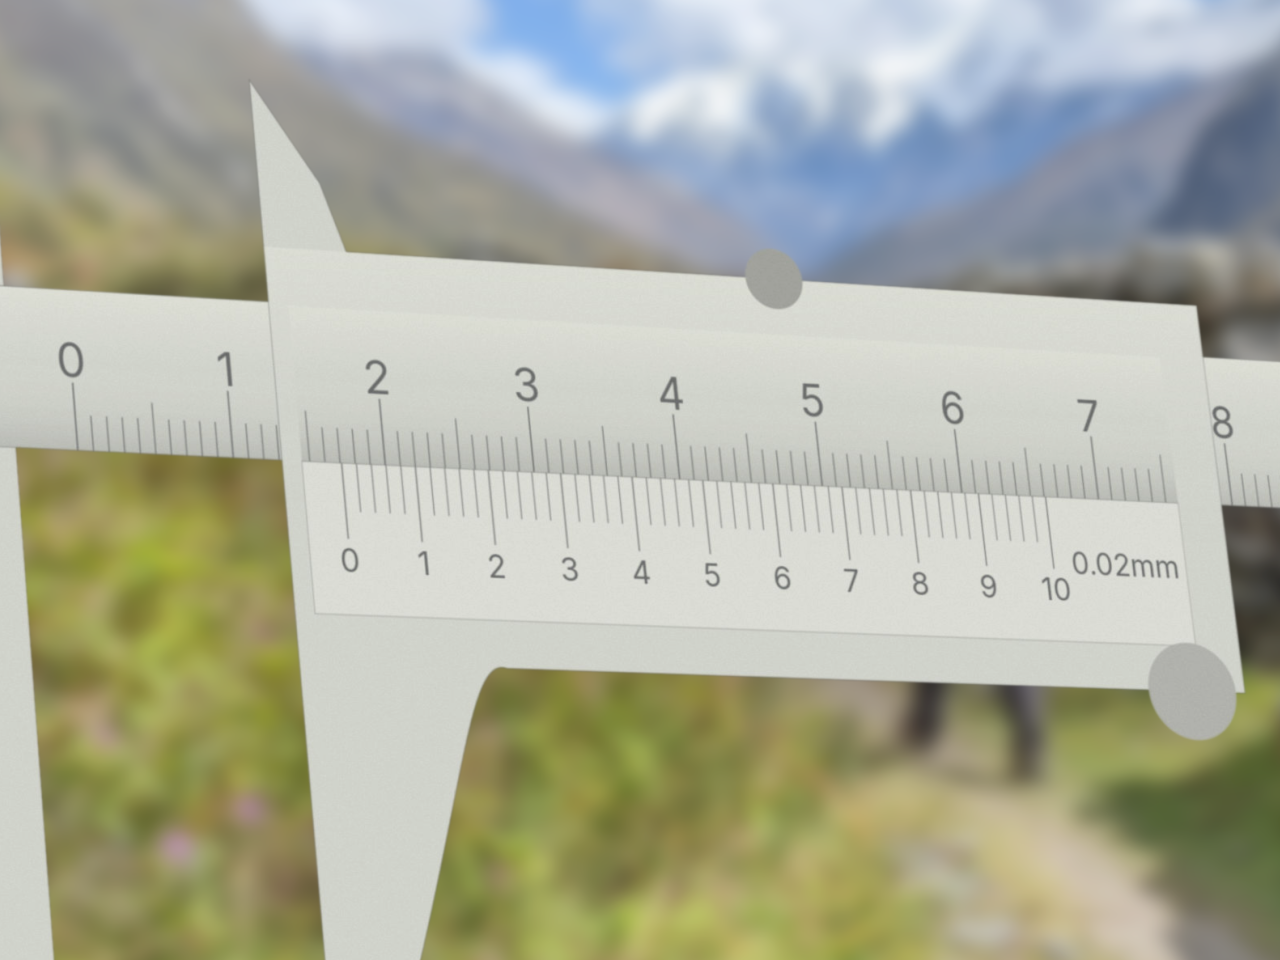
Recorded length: **17.1** mm
